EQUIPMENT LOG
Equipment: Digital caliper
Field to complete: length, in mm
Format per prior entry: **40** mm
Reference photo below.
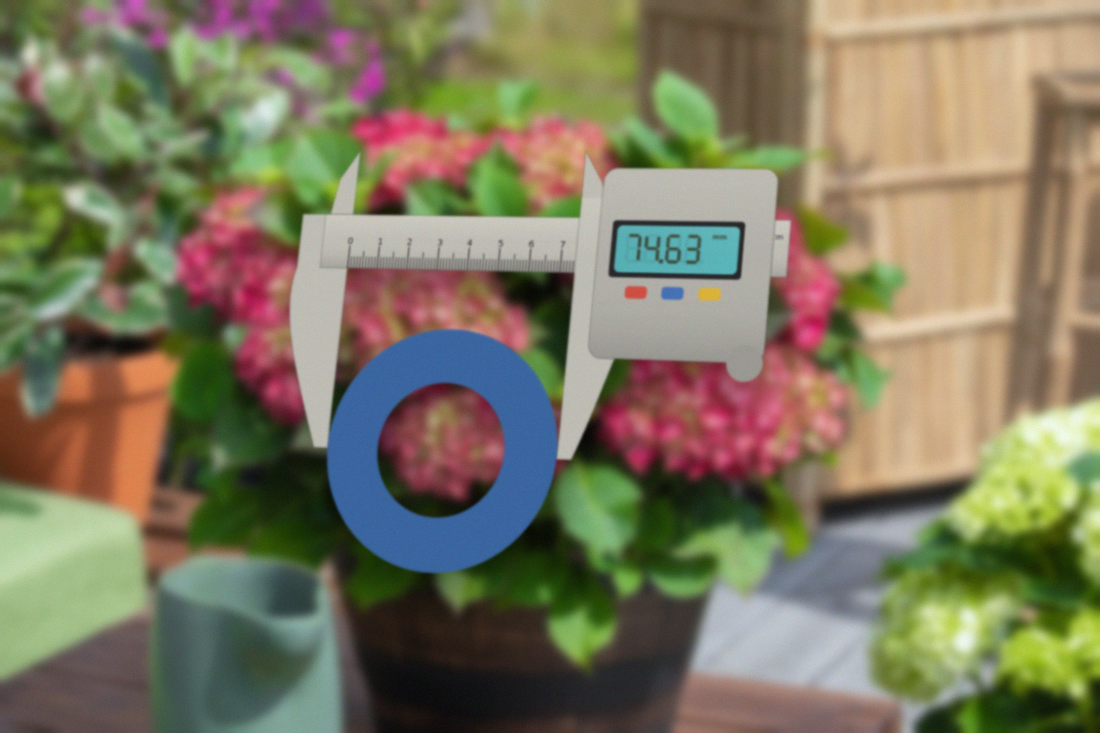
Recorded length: **74.63** mm
